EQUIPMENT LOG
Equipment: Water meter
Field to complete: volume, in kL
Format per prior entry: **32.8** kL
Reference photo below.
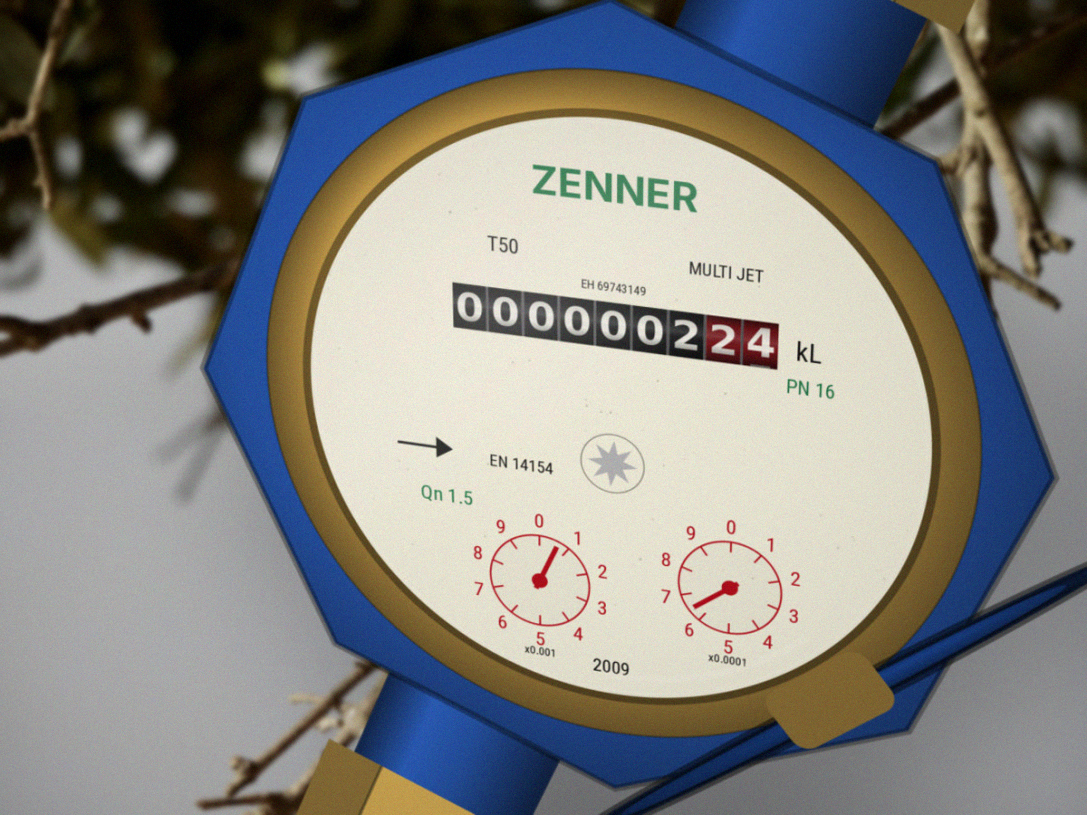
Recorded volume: **2.2406** kL
